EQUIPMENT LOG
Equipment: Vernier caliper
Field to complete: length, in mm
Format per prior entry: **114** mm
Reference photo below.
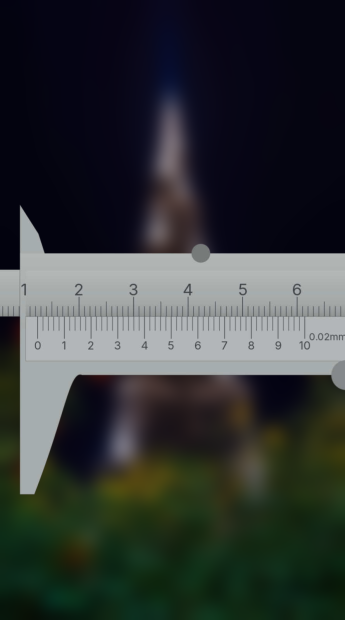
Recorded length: **12.4** mm
